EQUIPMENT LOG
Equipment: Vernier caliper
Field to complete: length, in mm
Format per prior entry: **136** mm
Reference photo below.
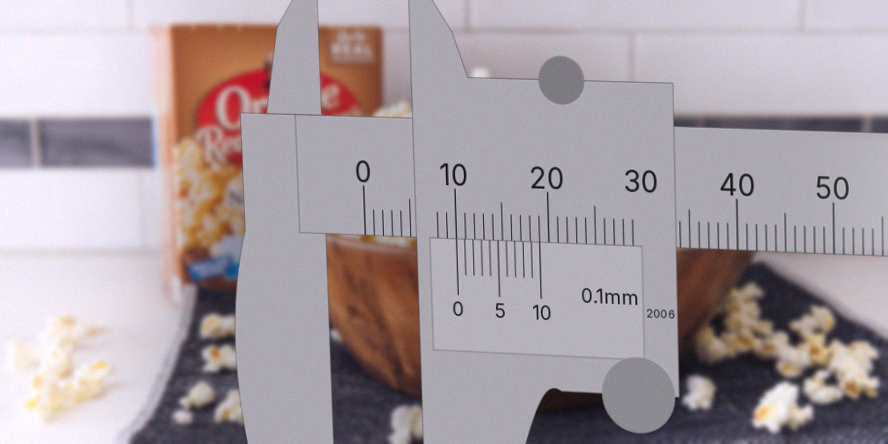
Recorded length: **10.0** mm
